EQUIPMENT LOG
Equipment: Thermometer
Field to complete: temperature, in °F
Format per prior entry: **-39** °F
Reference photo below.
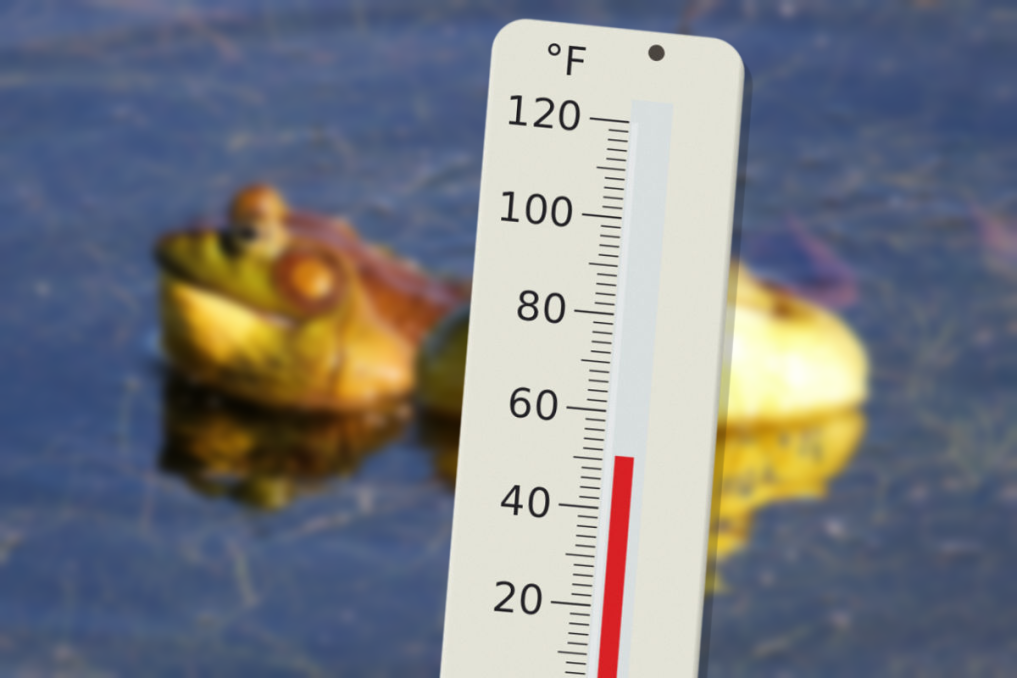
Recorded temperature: **51** °F
